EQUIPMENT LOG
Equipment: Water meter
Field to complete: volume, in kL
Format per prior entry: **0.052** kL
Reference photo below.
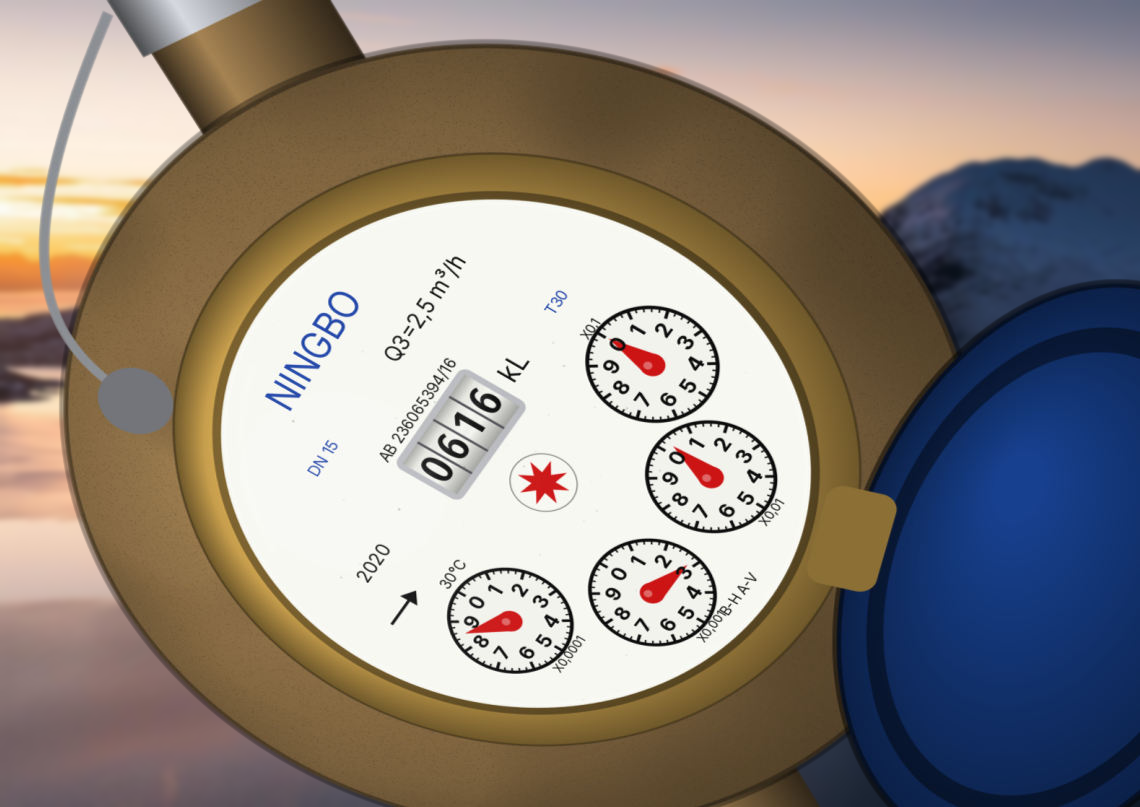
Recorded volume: **616.0028** kL
